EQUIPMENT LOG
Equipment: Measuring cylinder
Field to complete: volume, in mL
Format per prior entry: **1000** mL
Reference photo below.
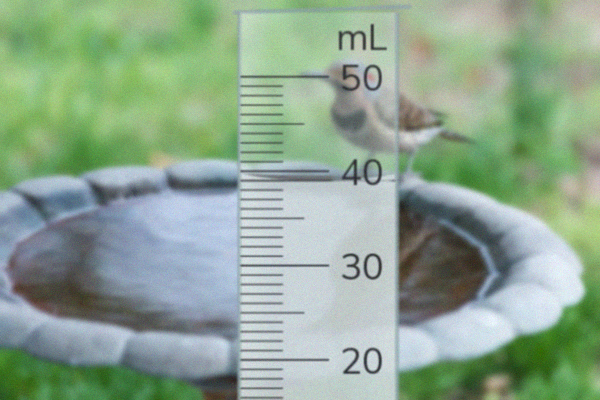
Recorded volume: **39** mL
